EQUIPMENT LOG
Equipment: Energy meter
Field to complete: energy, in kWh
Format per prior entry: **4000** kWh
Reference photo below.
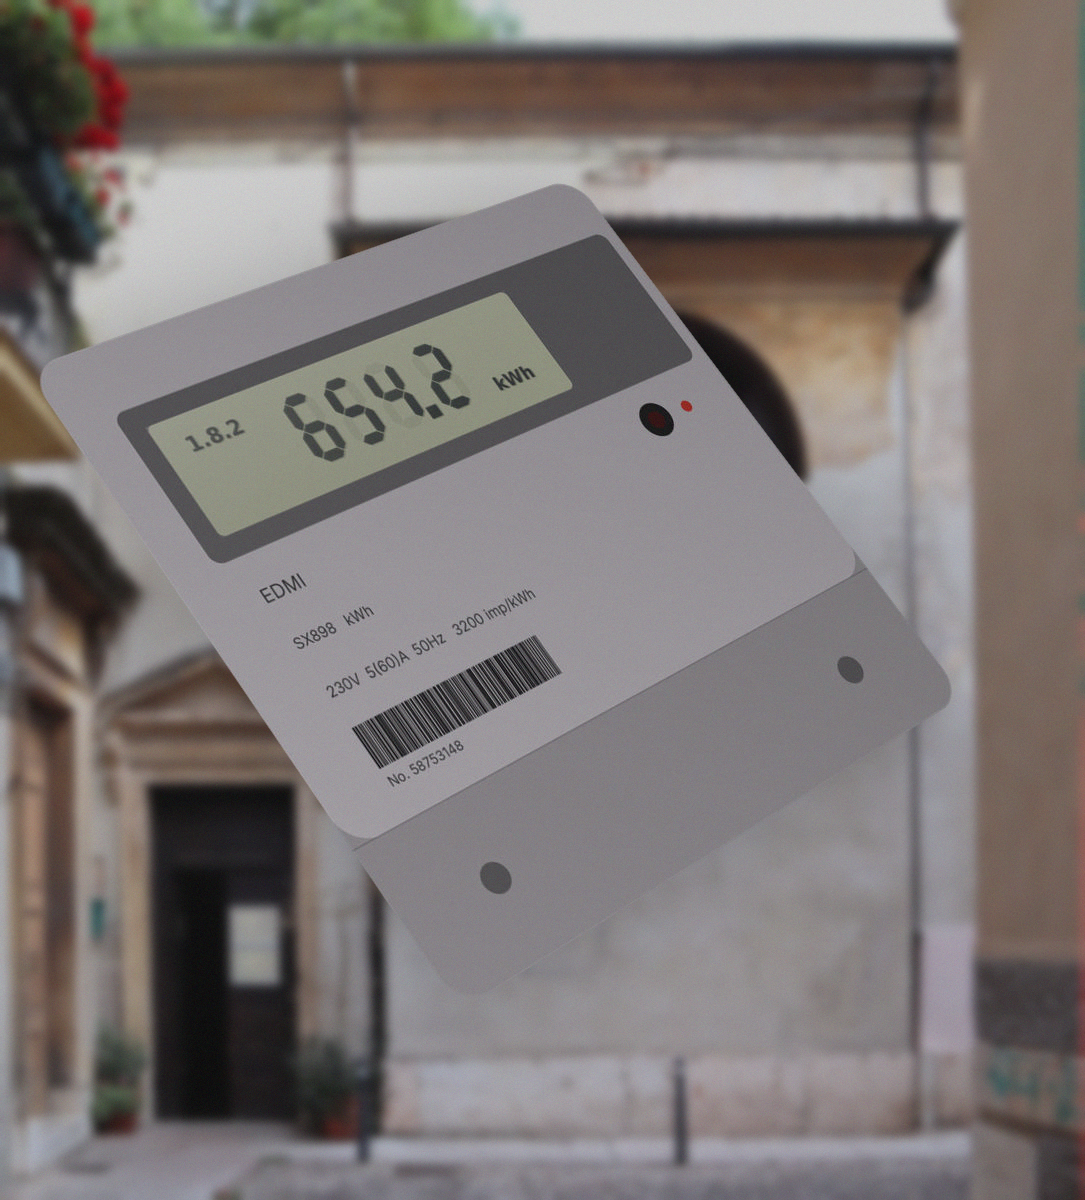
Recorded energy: **654.2** kWh
